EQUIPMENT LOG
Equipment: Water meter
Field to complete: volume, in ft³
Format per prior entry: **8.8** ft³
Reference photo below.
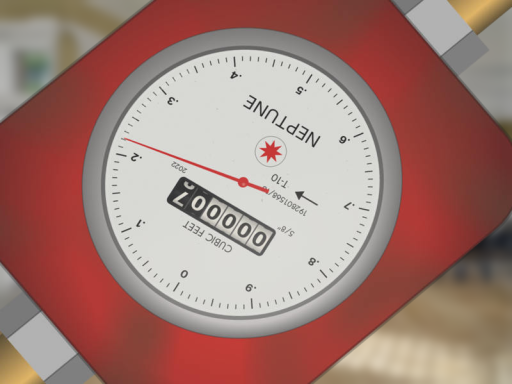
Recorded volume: **7.22** ft³
